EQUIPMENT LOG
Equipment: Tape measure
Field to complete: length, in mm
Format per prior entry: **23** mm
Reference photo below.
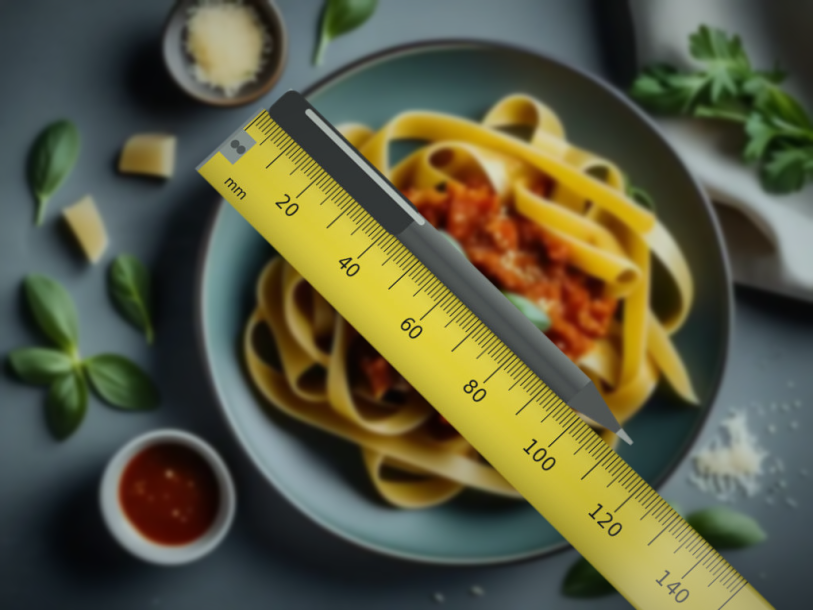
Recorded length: **112** mm
